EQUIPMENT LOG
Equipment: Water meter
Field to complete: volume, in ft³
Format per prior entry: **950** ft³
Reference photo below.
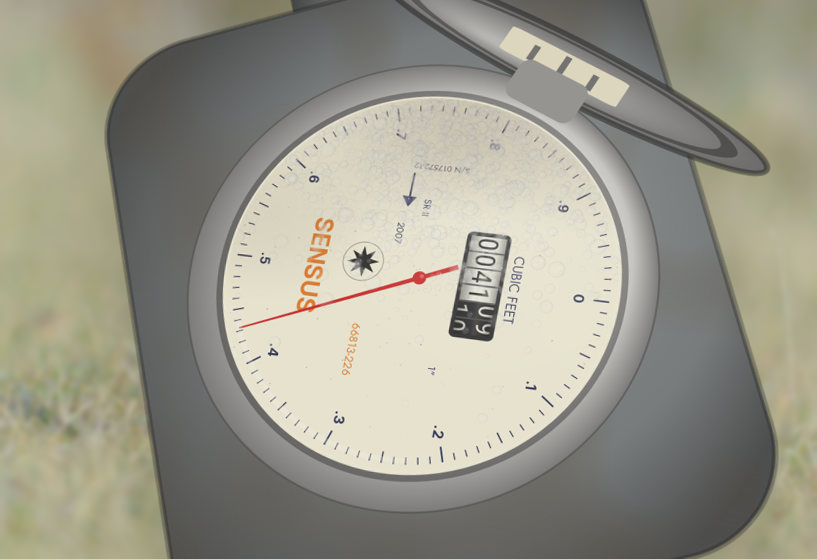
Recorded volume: **4109.43** ft³
